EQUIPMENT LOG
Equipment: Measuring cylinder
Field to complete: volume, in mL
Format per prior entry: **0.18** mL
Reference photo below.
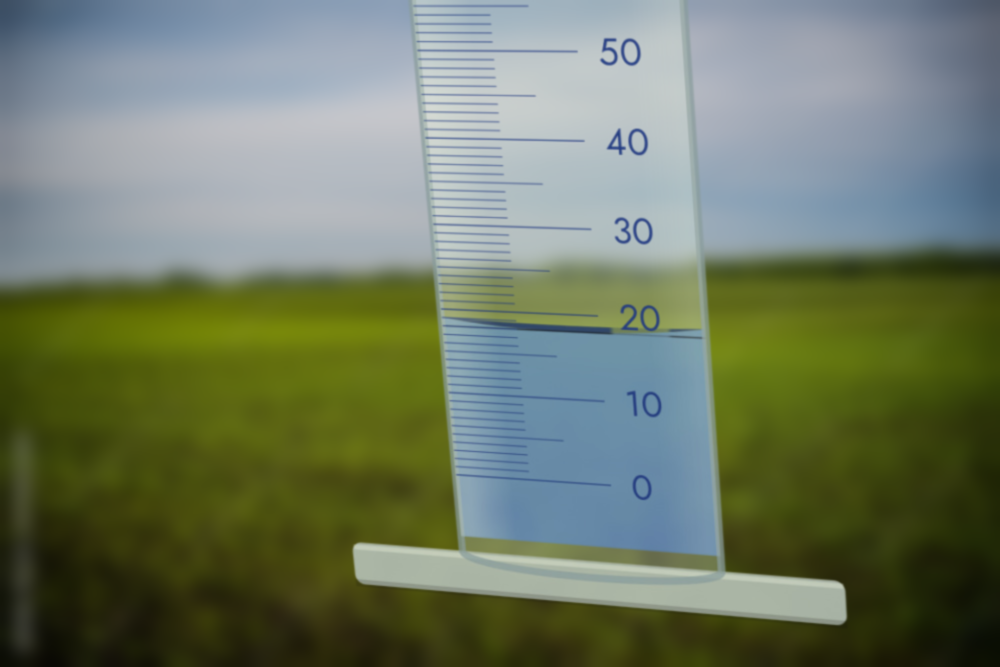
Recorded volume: **18** mL
